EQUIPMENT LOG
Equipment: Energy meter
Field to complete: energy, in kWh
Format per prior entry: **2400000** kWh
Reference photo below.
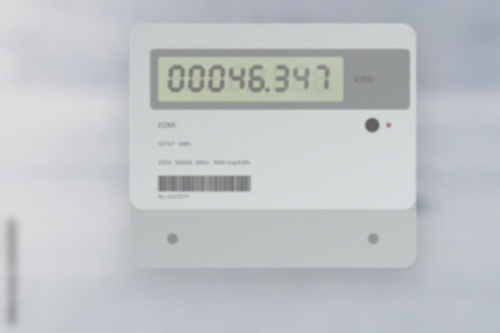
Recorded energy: **46.347** kWh
